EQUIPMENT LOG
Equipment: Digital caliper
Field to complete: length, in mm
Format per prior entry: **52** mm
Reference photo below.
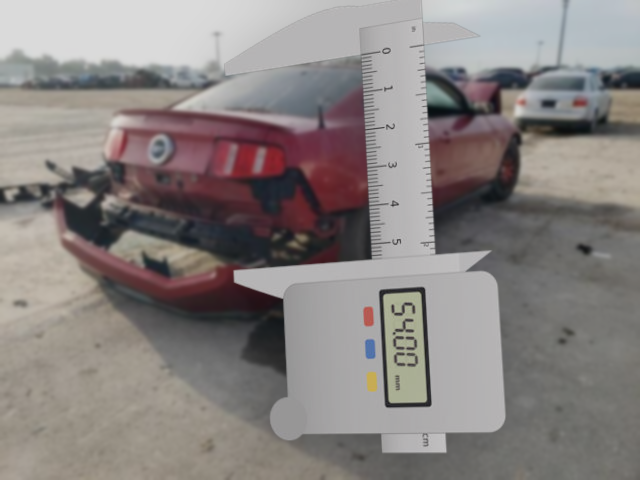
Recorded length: **54.00** mm
